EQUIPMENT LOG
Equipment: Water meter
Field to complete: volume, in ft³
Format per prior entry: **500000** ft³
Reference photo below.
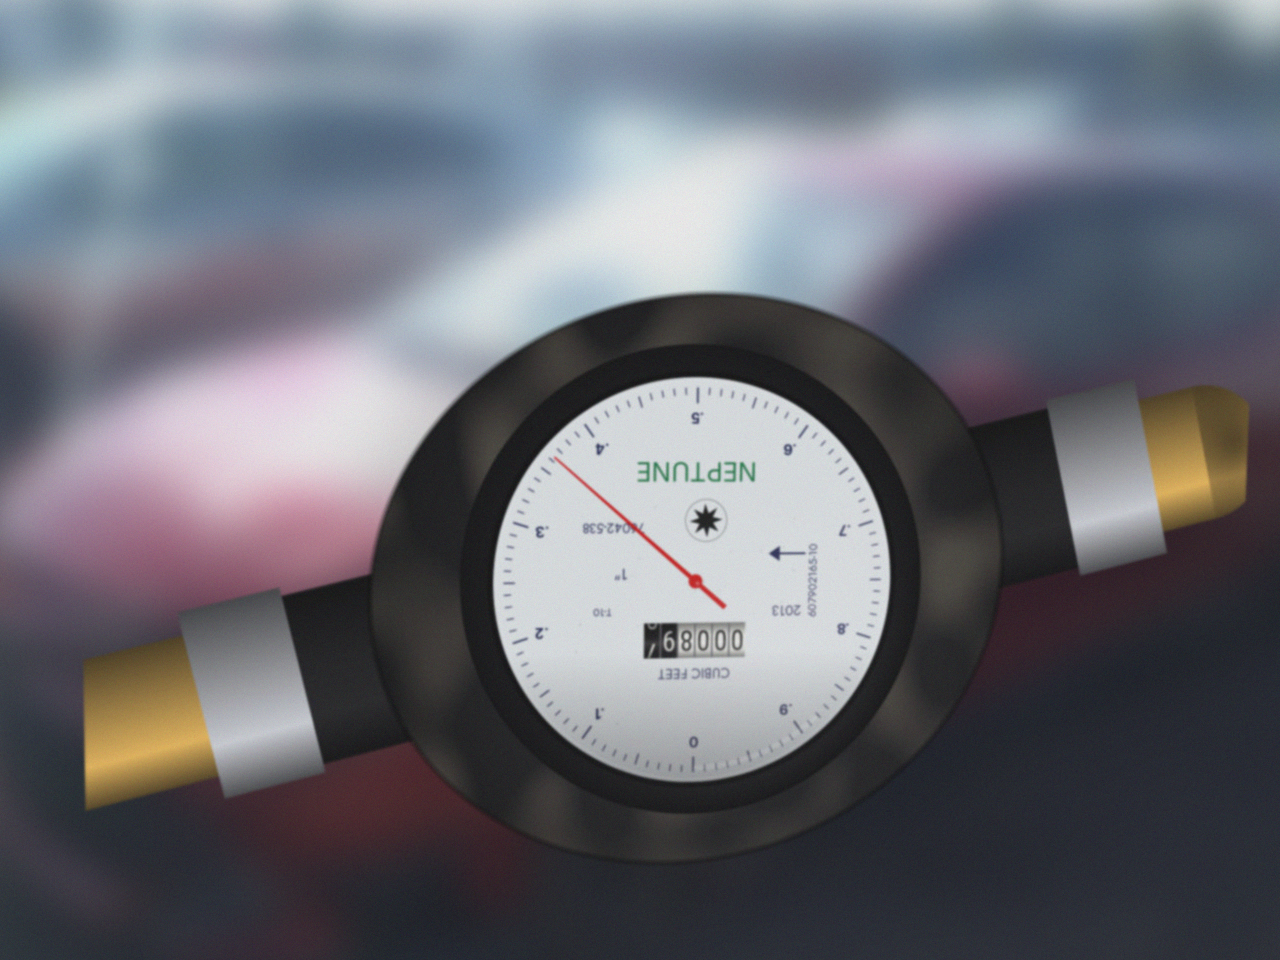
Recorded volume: **897.36** ft³
